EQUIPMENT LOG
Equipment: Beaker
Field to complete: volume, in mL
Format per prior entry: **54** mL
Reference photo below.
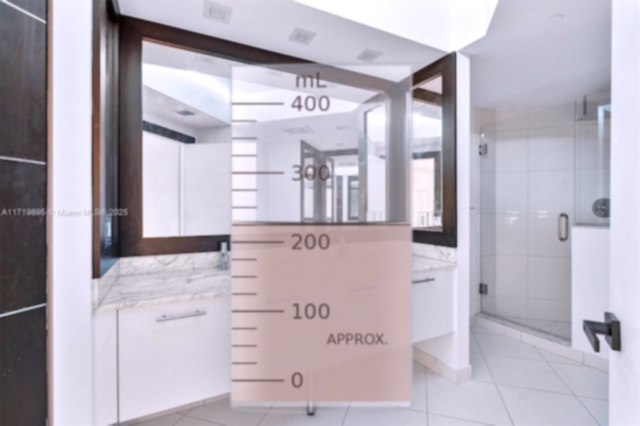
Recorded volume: **225** mL
